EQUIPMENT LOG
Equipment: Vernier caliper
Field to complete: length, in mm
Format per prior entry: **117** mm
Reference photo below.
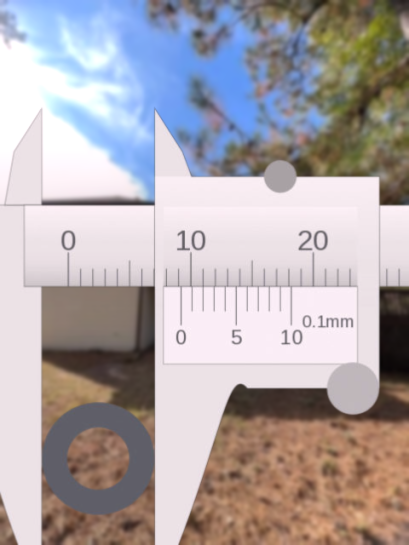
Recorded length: **9.2** mm
